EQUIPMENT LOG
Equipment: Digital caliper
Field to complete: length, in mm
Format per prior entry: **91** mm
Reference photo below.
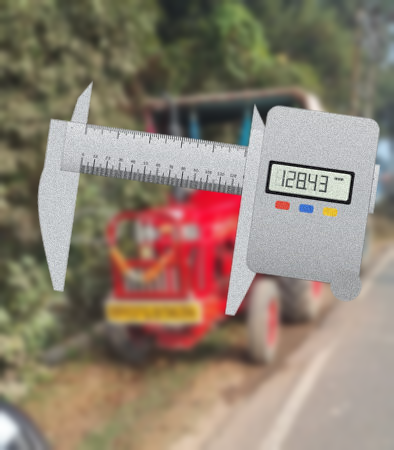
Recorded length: **128.43** mm
